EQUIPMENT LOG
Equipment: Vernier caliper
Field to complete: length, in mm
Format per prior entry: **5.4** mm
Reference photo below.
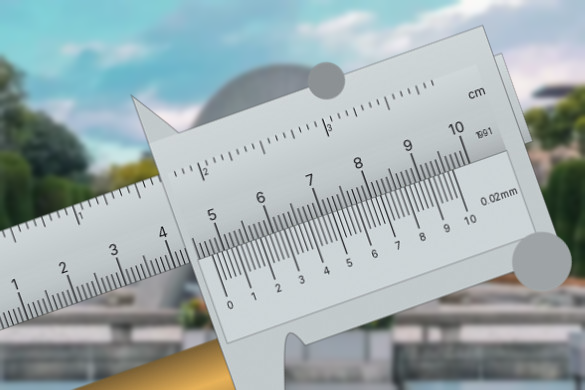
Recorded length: **47.5** mm
